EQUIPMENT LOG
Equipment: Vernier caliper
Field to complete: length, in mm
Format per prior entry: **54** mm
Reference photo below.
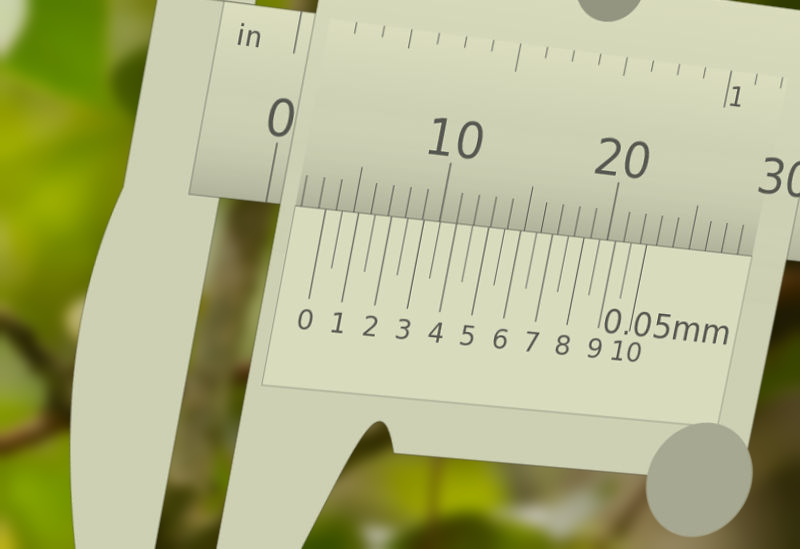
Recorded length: **3.4** mm
